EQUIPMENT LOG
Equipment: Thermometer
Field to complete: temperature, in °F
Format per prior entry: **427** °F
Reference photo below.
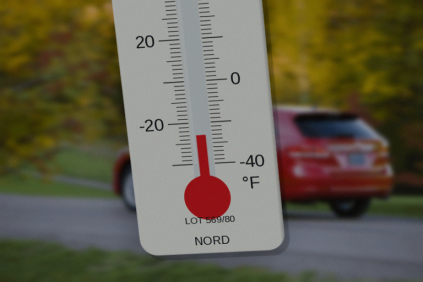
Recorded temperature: **-26** °F
